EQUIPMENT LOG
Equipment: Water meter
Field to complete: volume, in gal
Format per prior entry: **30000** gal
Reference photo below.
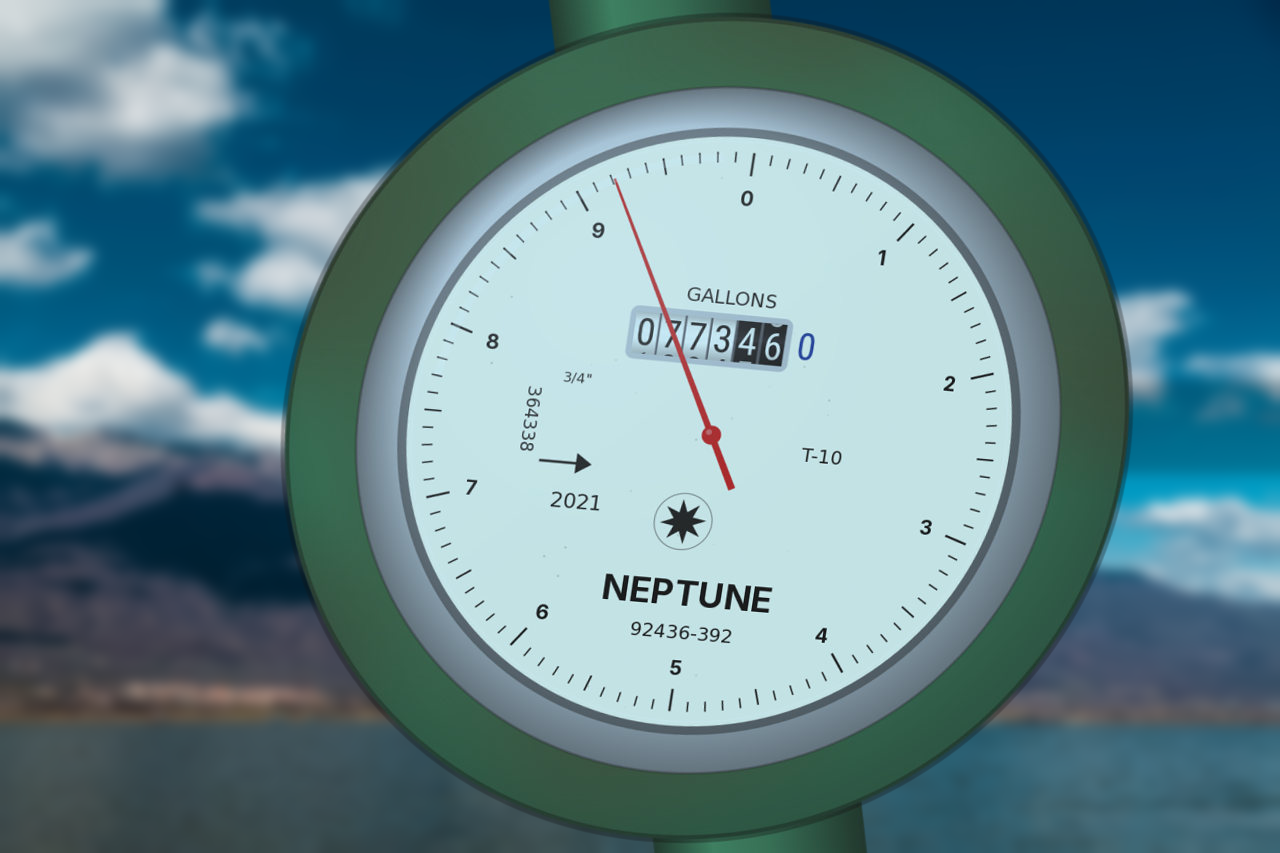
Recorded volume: **773459.2** gal
